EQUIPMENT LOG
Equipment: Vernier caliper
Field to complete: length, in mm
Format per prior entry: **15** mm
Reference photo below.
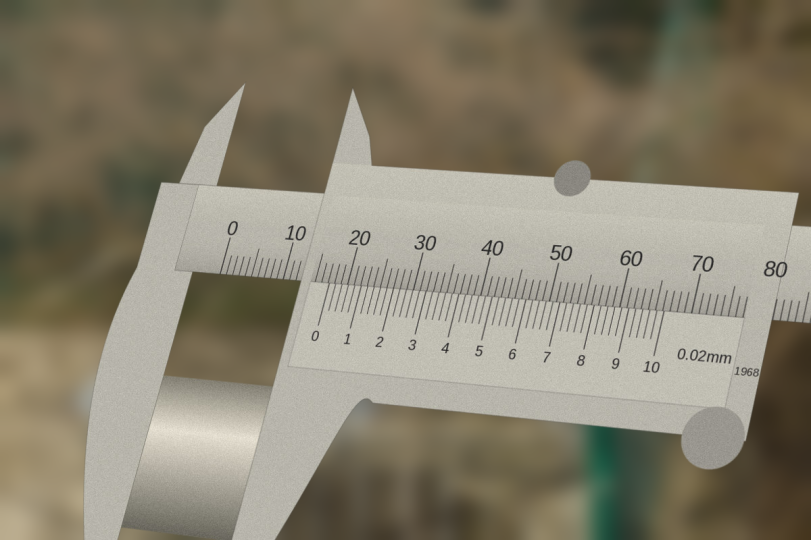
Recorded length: **17.2** mm
